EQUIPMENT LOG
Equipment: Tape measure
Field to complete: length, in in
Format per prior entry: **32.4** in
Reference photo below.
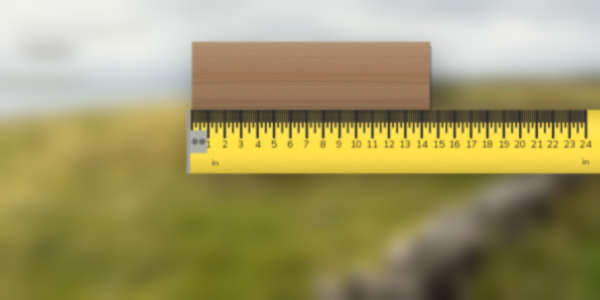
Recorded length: **14.5** in
